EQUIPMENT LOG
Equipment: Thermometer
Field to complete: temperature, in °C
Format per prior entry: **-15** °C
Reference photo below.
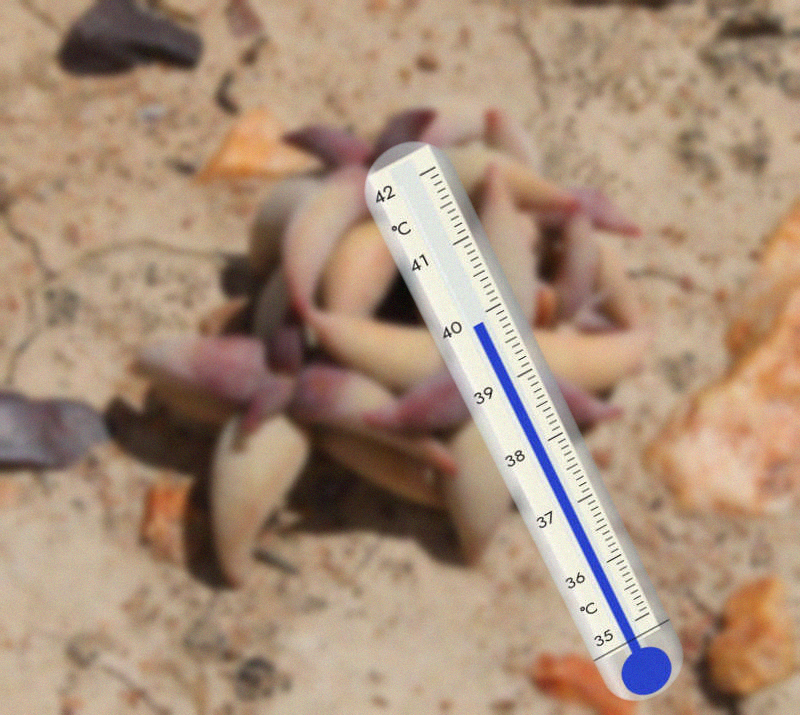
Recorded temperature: **39.9** °C
